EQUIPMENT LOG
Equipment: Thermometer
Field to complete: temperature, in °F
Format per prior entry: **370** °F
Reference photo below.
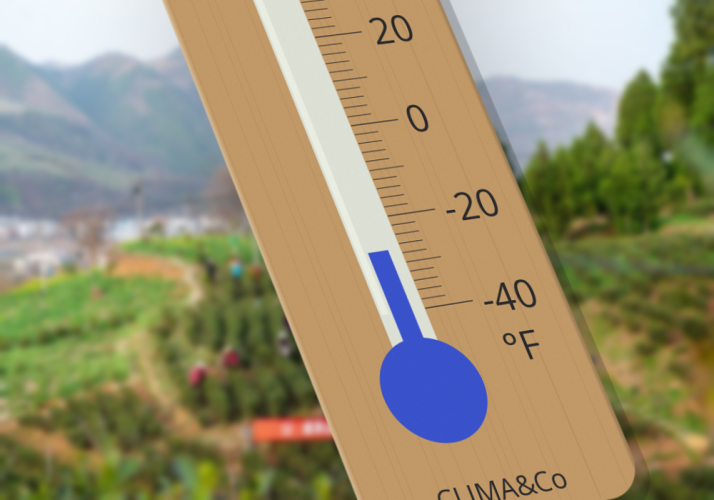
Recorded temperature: **-27** °F
